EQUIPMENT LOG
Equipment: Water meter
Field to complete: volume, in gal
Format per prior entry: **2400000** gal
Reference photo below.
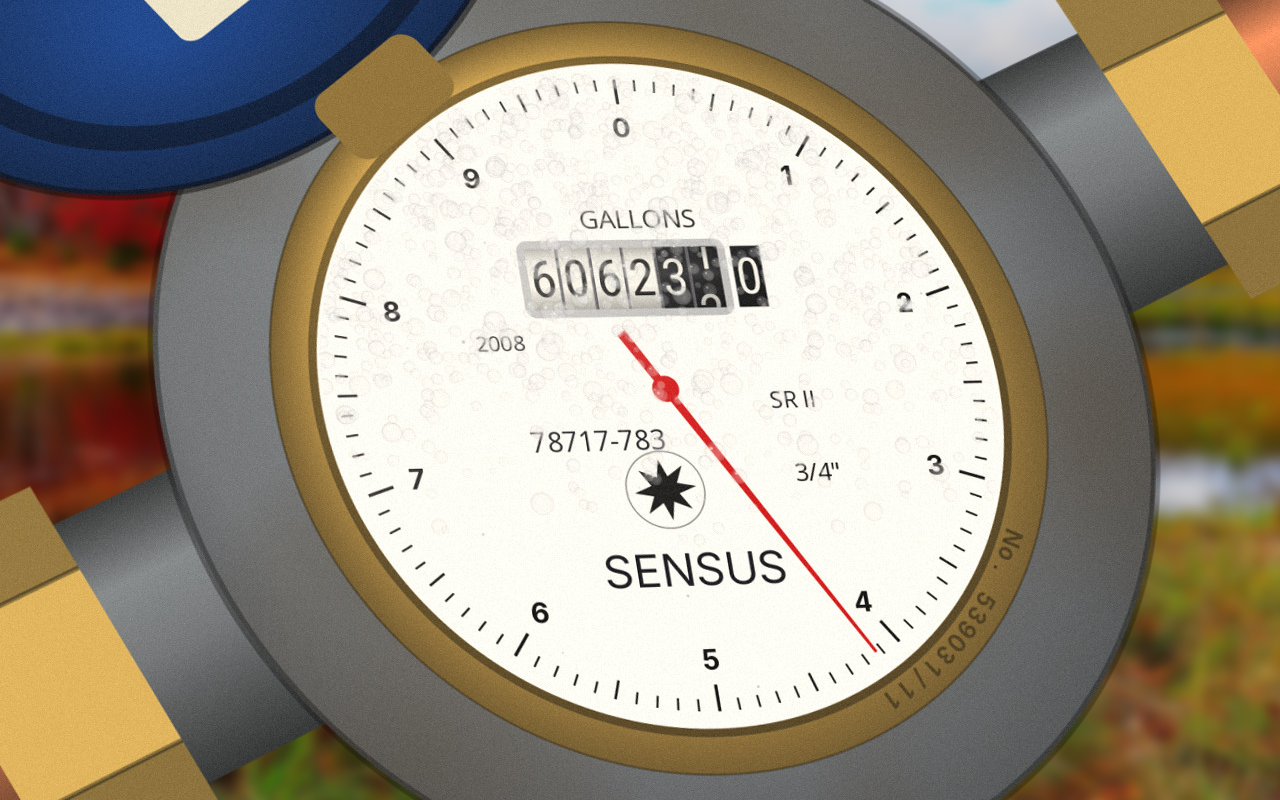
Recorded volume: **6062314.1** gal
